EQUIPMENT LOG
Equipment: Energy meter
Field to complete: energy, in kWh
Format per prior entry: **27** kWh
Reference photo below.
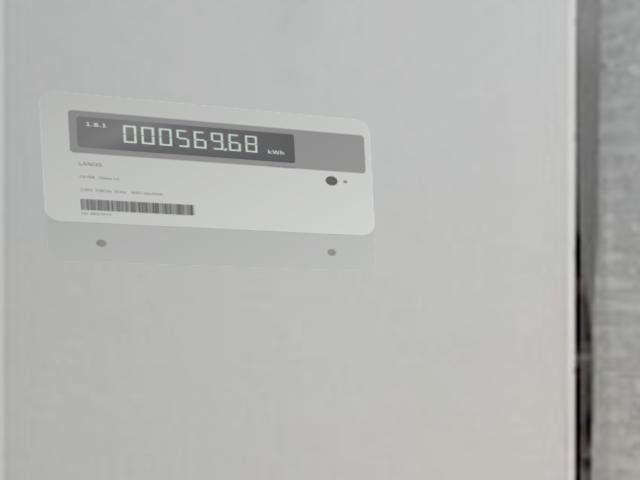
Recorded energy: **569.68** kWh
